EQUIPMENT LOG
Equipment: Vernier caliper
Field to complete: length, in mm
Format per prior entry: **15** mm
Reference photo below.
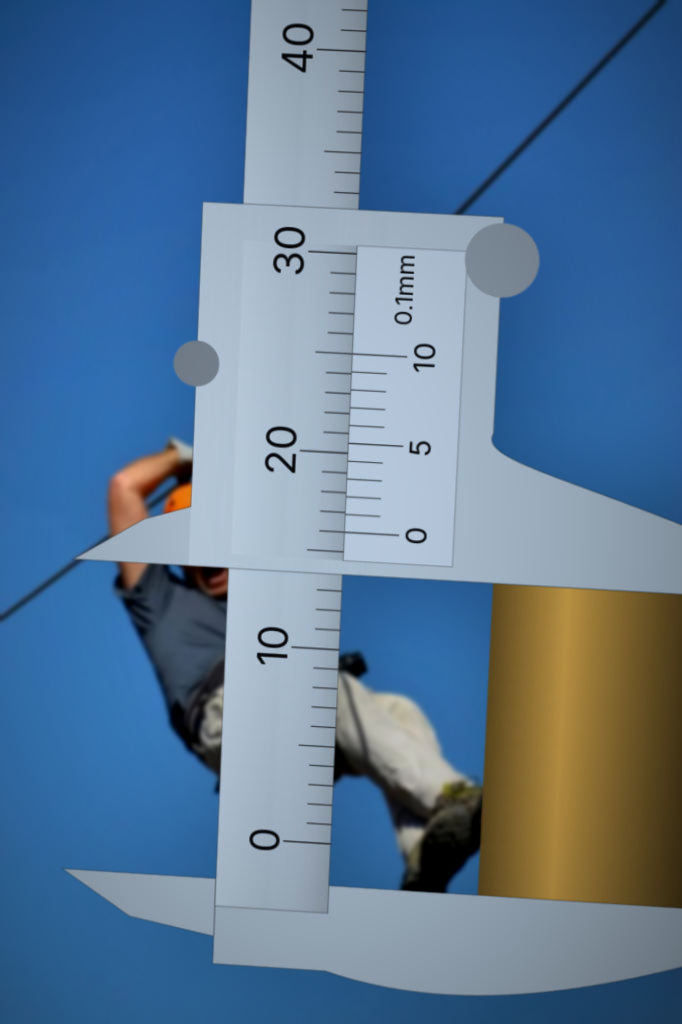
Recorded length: **16.0** mm
